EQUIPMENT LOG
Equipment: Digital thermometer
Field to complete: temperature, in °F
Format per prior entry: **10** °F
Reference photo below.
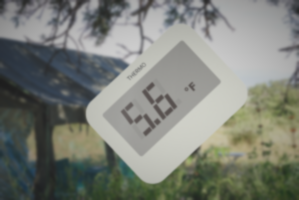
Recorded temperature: **5.6** °F
